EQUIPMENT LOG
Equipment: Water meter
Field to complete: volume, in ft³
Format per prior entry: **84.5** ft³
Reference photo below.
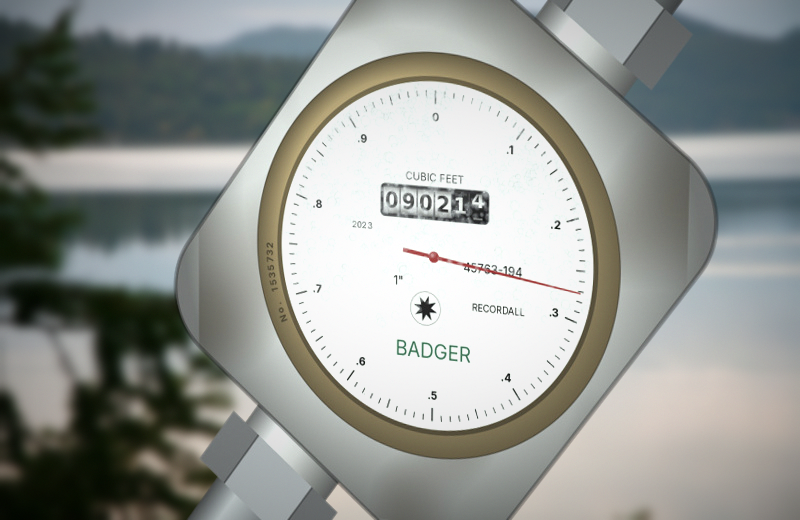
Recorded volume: **90214.27** ft³
